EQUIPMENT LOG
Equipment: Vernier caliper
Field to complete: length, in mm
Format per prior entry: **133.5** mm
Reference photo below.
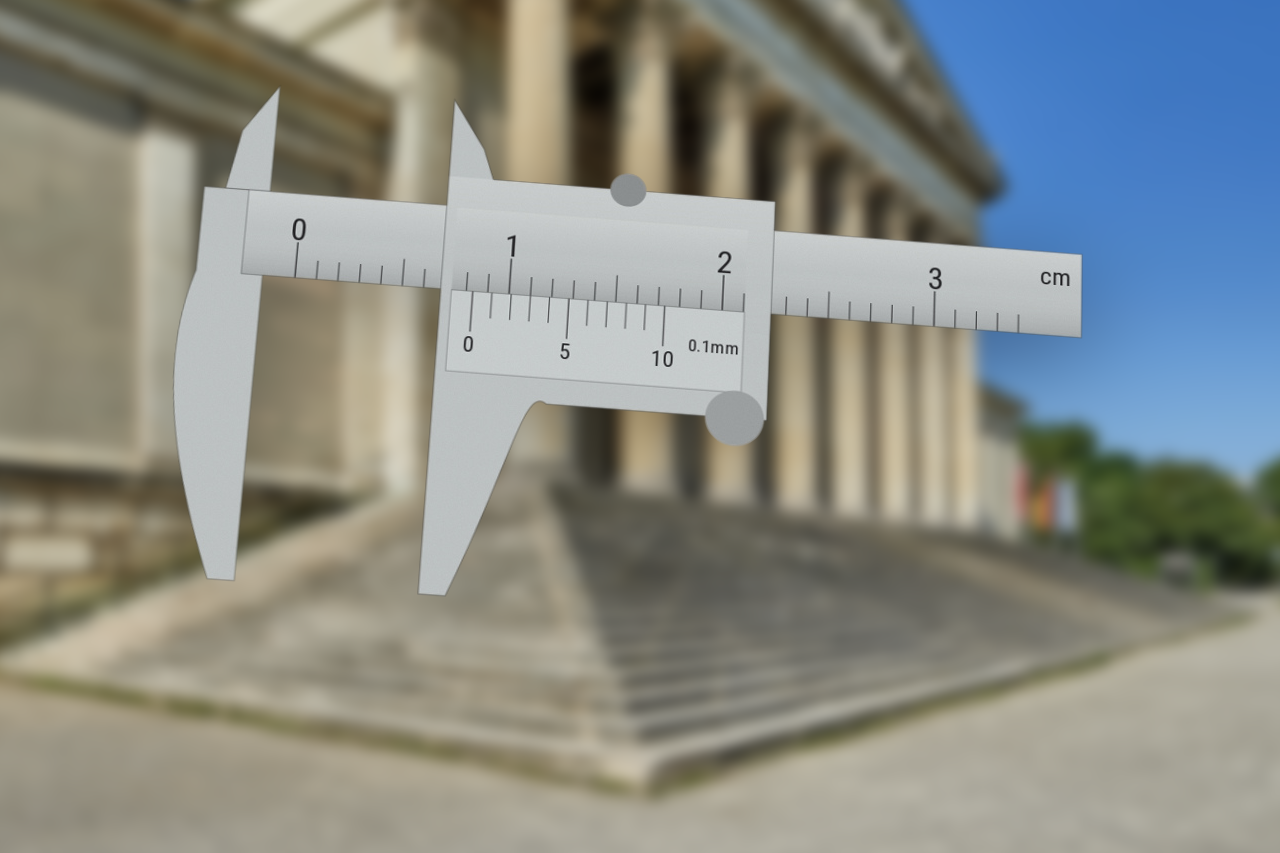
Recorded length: **8.3** mm
